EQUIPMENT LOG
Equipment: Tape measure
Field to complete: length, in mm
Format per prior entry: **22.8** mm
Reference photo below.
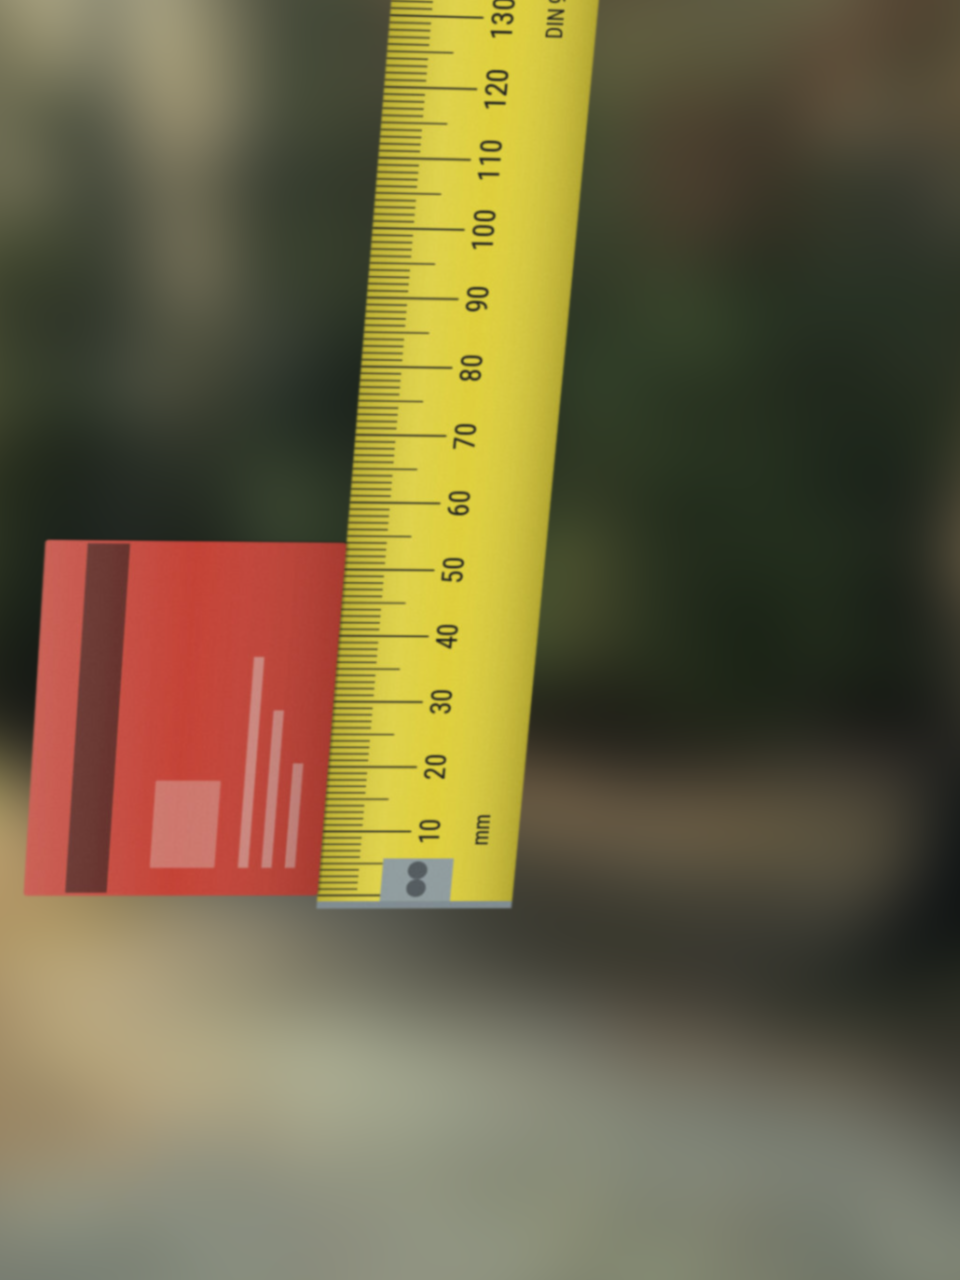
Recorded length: **54** mm
